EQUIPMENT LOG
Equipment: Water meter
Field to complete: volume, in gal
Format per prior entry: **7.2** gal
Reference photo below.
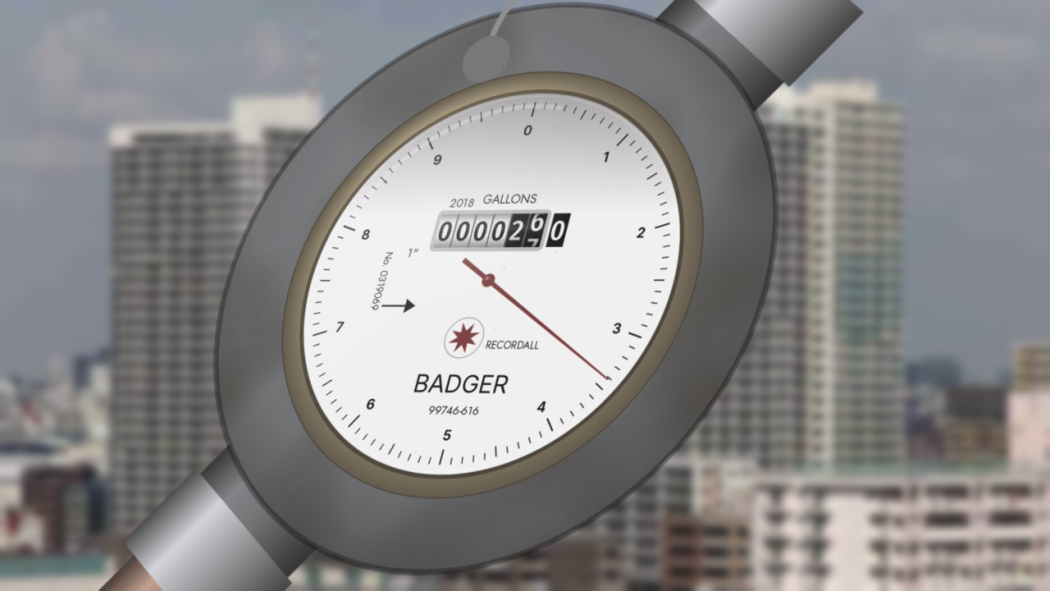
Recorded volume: **263.4** gal
